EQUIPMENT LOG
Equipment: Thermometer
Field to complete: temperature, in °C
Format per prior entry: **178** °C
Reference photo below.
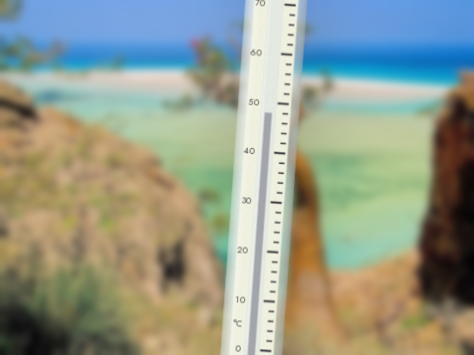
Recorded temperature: **48** °C
